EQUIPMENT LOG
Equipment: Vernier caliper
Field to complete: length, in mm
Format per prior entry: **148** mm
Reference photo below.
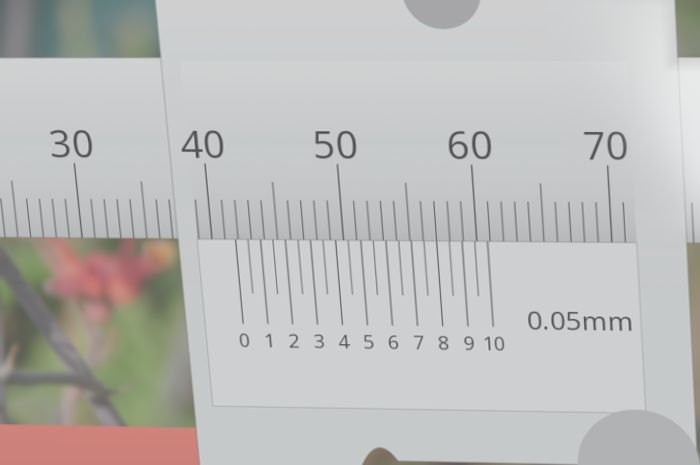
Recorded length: **41.8** mm
